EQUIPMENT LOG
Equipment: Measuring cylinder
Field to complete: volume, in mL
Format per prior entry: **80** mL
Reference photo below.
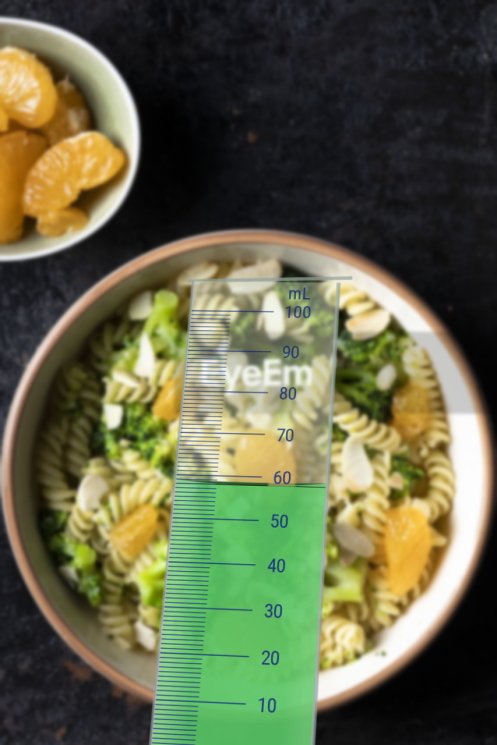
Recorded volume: **58** mL
